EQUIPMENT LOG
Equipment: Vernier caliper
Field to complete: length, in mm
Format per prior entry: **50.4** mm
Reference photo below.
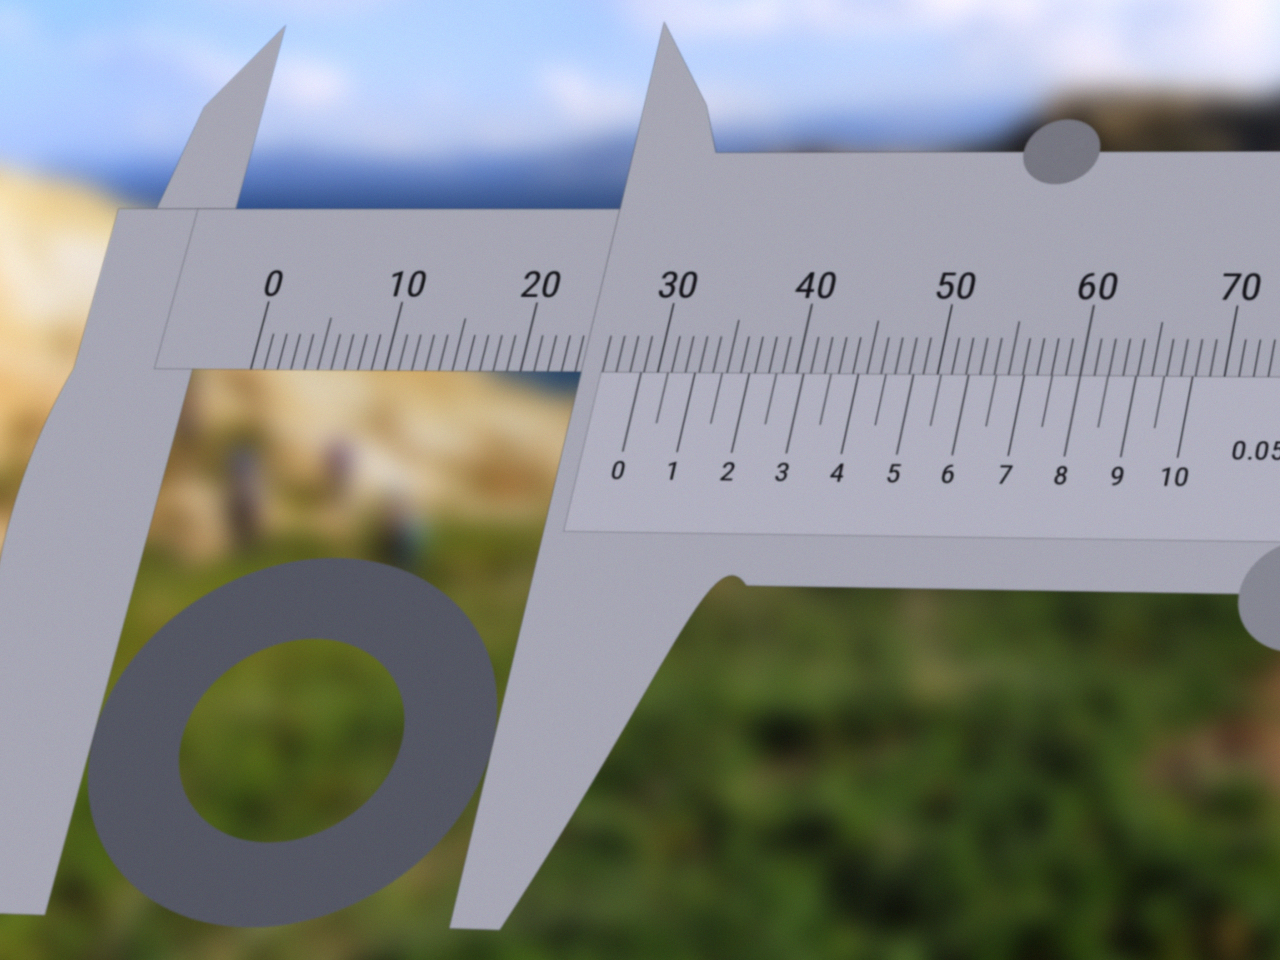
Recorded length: **28.8** mm
